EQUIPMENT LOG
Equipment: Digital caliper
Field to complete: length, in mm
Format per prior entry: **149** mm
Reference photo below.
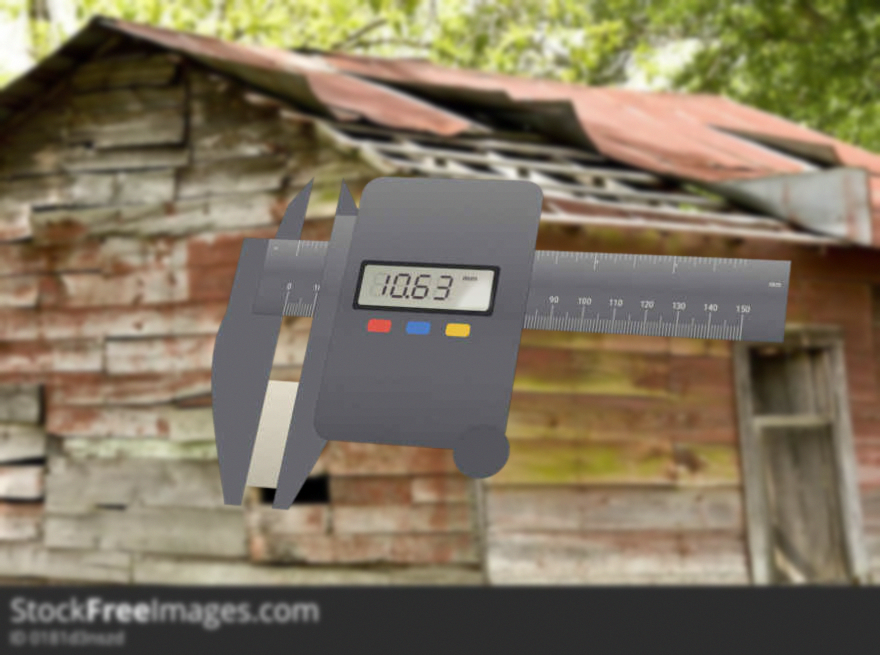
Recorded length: **10.63** mm
